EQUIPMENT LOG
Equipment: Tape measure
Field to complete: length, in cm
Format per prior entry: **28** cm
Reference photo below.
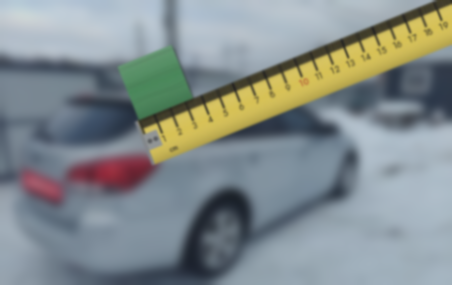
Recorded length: **3.5** cm
